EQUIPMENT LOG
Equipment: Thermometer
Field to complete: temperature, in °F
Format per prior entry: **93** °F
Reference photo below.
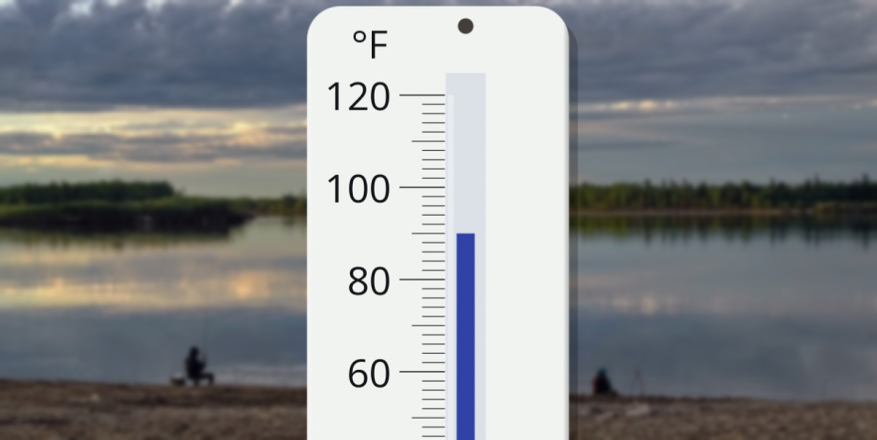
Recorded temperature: **90** °F
